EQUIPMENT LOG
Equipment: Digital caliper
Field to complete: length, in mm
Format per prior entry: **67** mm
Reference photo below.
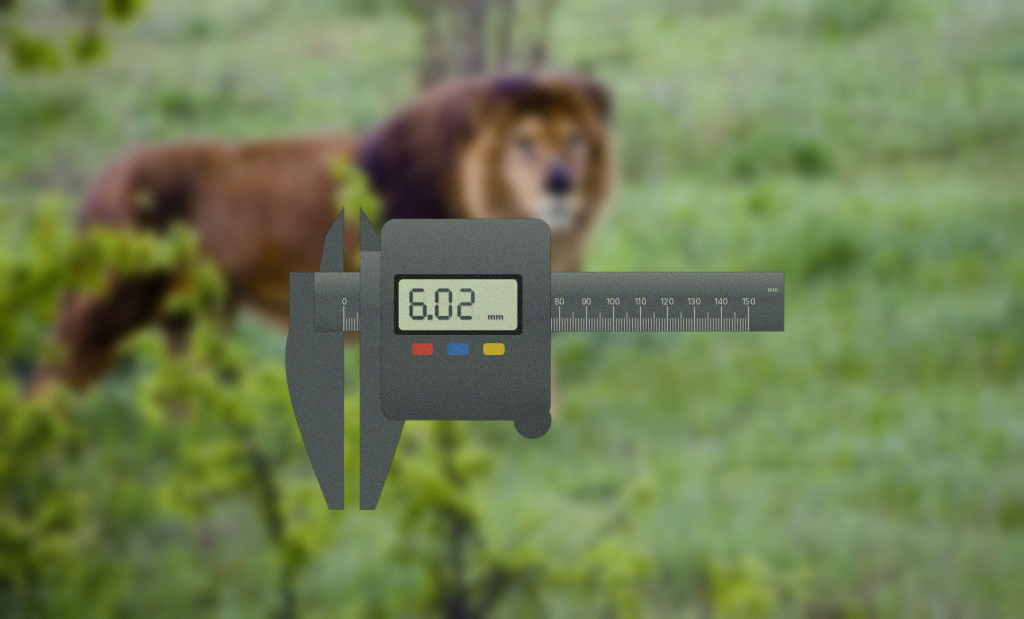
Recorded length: **6.02** mm
